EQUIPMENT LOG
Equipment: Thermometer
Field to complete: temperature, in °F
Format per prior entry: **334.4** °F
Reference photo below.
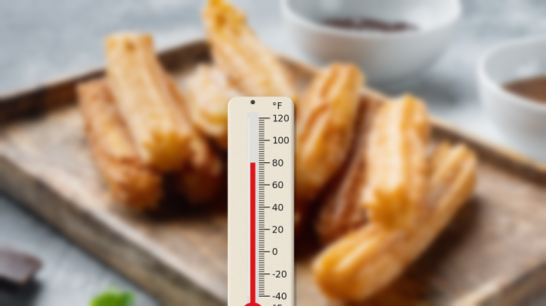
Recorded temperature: **80** °F
